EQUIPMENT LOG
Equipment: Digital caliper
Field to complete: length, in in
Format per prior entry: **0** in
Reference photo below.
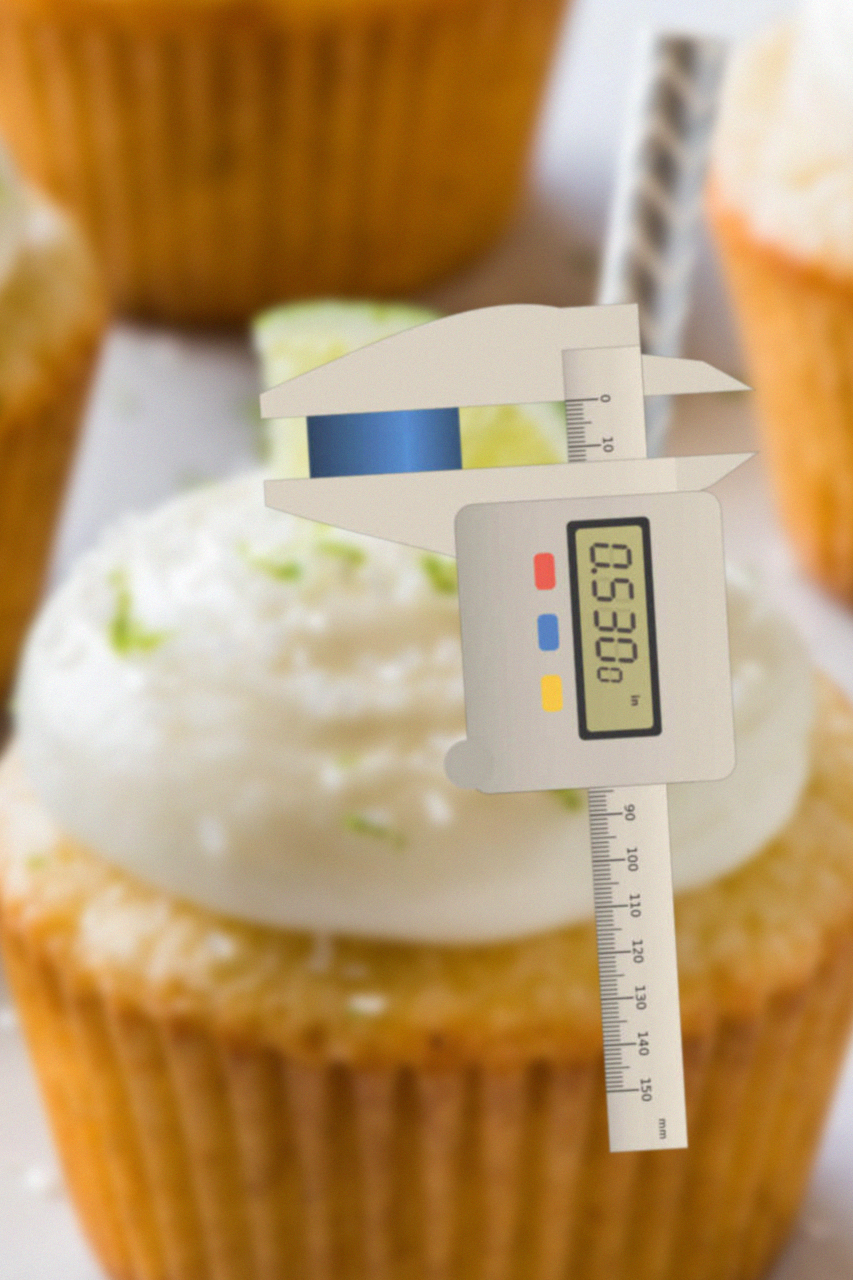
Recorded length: **0.5300** in
